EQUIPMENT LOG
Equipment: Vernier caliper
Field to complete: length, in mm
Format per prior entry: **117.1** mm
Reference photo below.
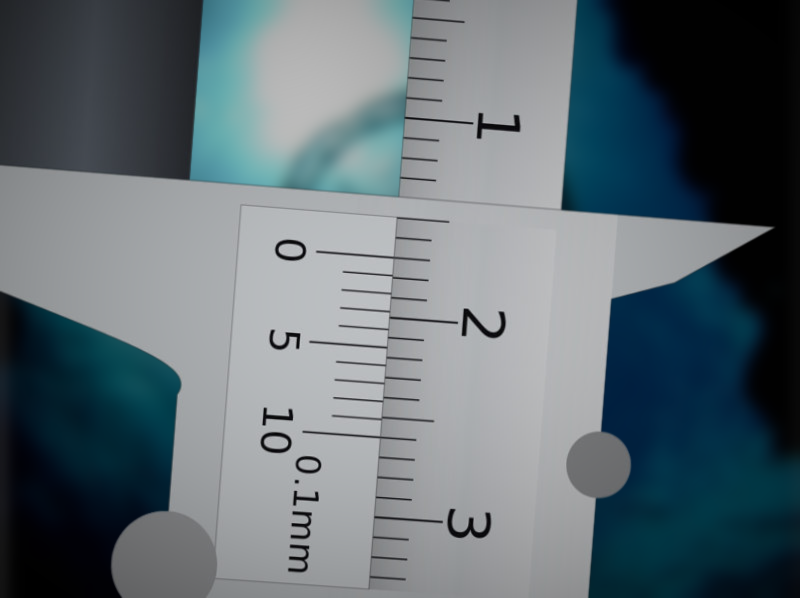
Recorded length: **17.0** mm
